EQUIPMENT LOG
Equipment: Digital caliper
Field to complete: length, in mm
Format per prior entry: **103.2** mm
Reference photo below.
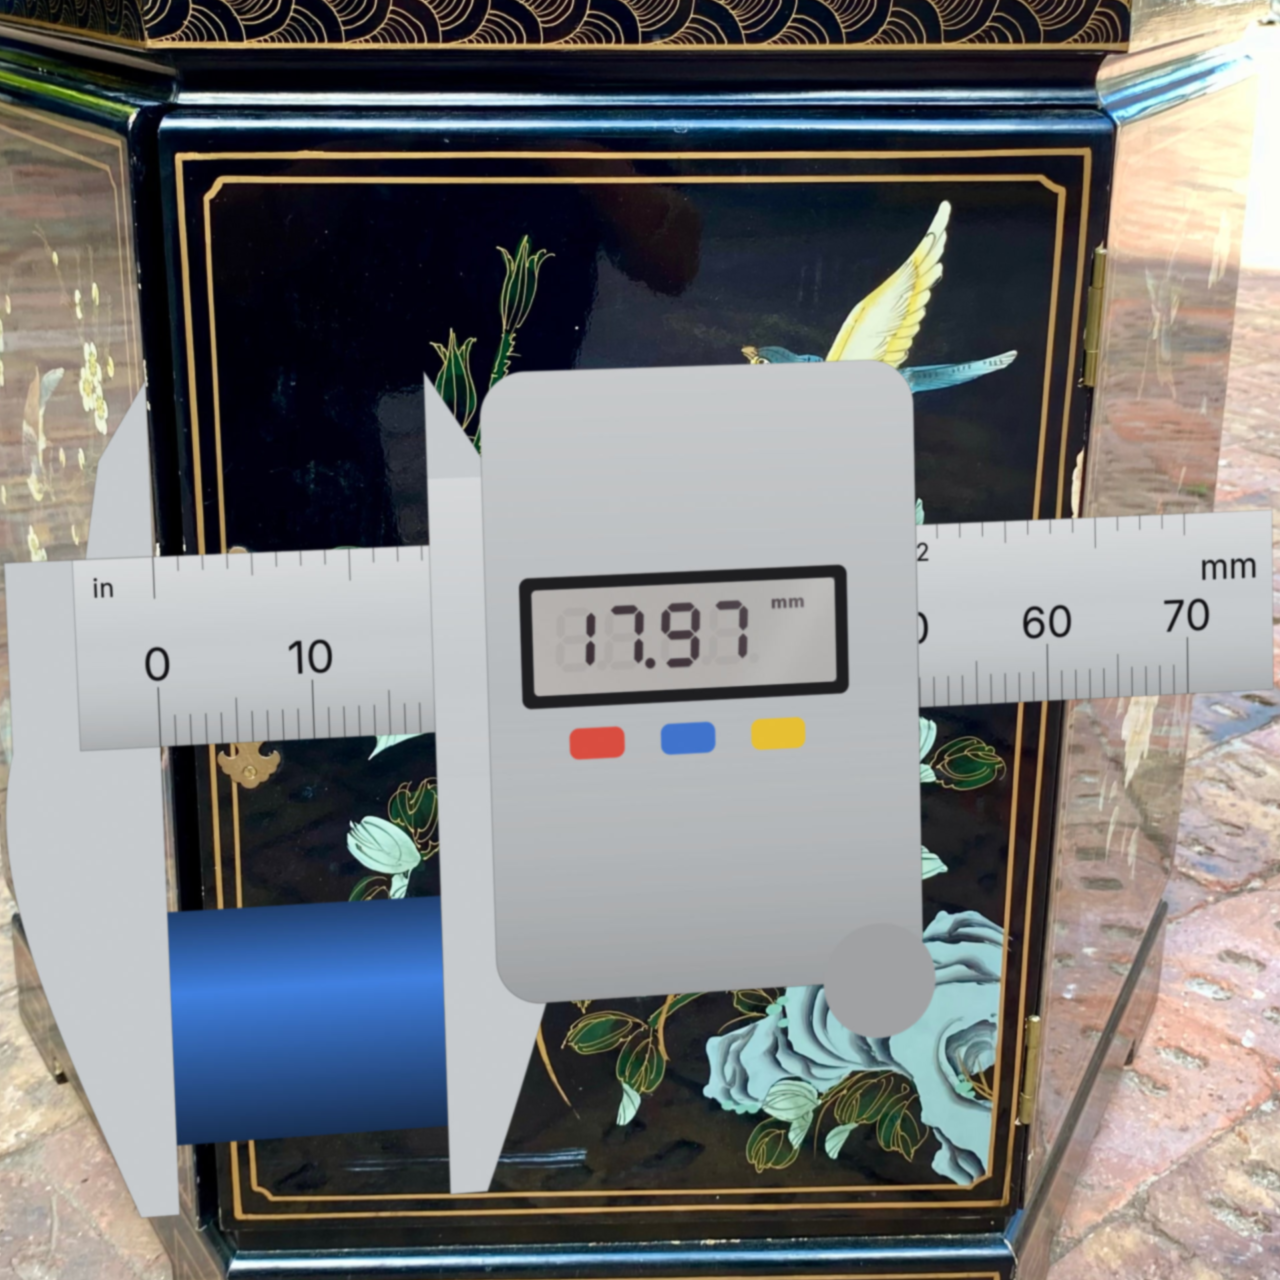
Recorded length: **17.97** mm
